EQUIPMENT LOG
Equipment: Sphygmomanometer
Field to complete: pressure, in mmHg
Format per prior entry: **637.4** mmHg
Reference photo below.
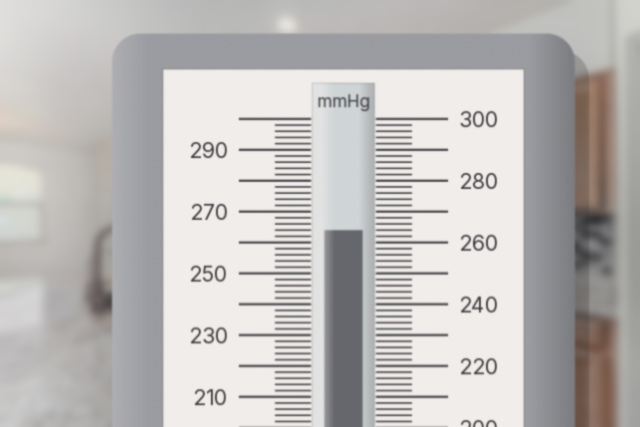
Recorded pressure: **264** mmHg
